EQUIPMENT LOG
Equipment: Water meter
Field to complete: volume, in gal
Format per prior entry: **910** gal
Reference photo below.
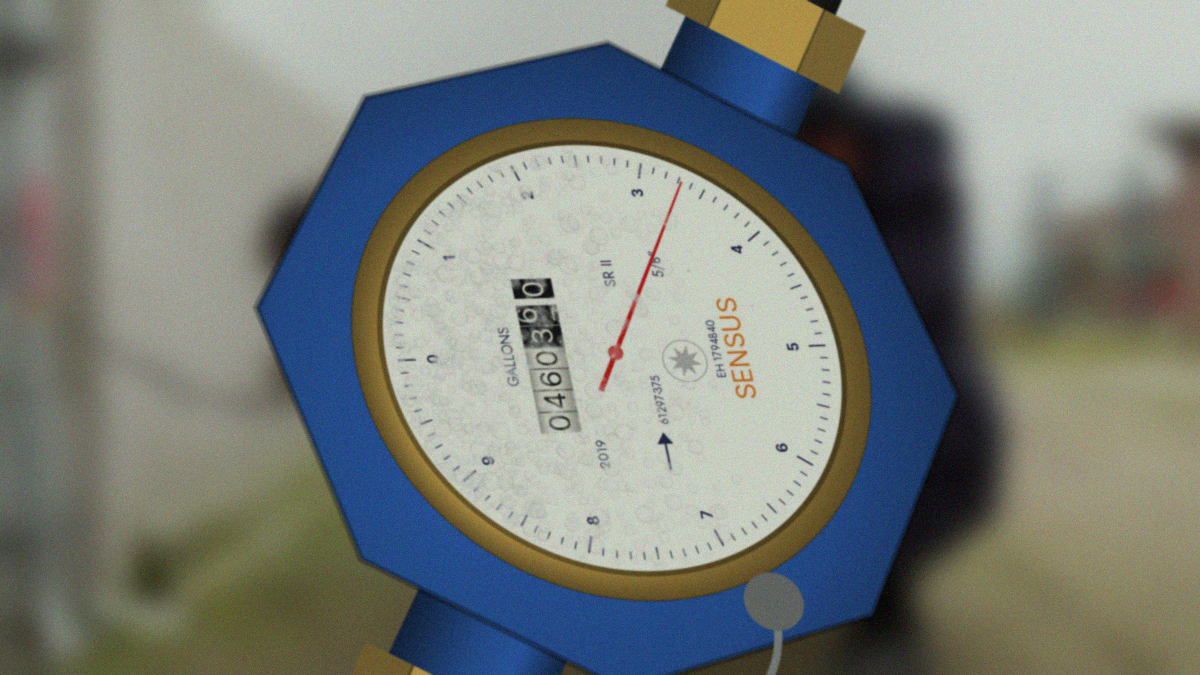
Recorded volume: **460363.3** gal
